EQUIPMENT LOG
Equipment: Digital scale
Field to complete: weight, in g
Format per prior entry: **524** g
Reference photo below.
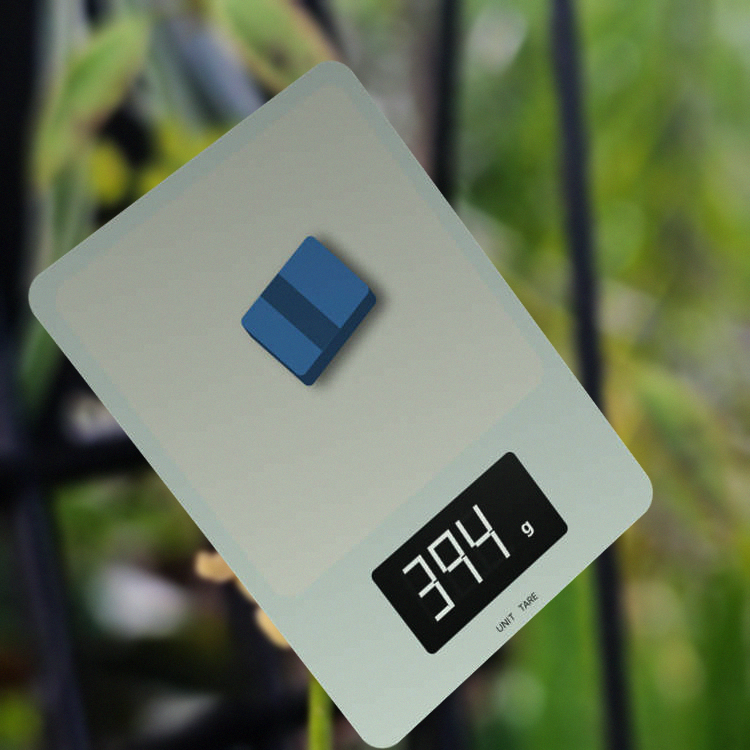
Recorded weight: **394** g
